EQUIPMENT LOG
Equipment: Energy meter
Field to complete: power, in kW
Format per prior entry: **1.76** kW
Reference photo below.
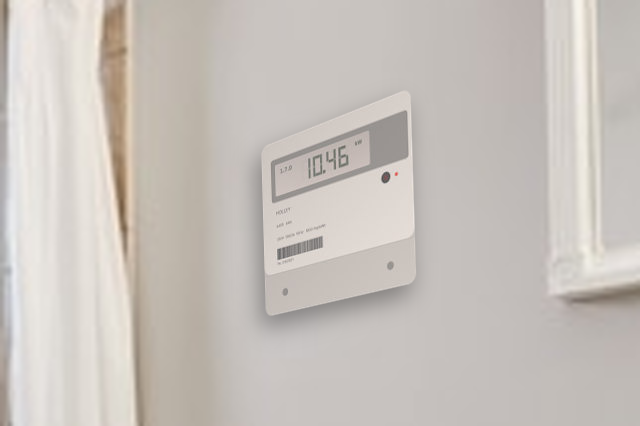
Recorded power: **10.46** kW
